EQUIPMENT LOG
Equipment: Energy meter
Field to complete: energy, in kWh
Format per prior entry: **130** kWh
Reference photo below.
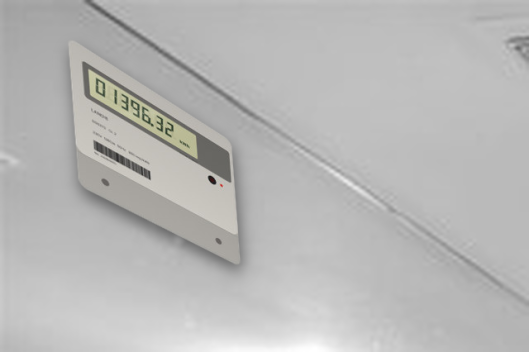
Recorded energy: **1396.32** kWh
